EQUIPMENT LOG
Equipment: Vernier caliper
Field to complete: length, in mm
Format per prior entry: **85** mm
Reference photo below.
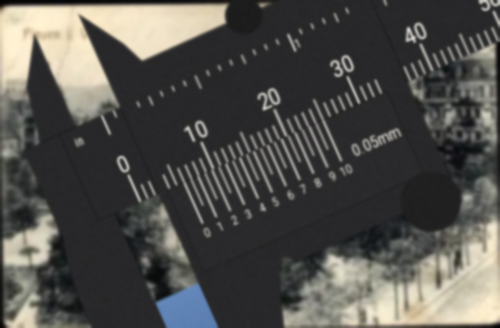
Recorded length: **6.0** mm
